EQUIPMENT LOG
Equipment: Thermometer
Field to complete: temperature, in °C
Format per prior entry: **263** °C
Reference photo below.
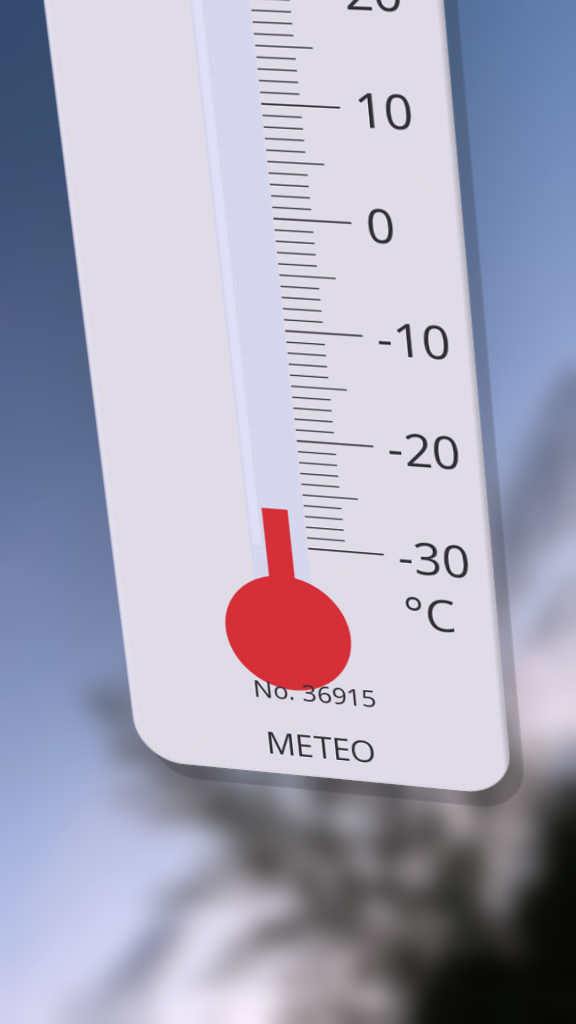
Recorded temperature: **-26.5** °C
